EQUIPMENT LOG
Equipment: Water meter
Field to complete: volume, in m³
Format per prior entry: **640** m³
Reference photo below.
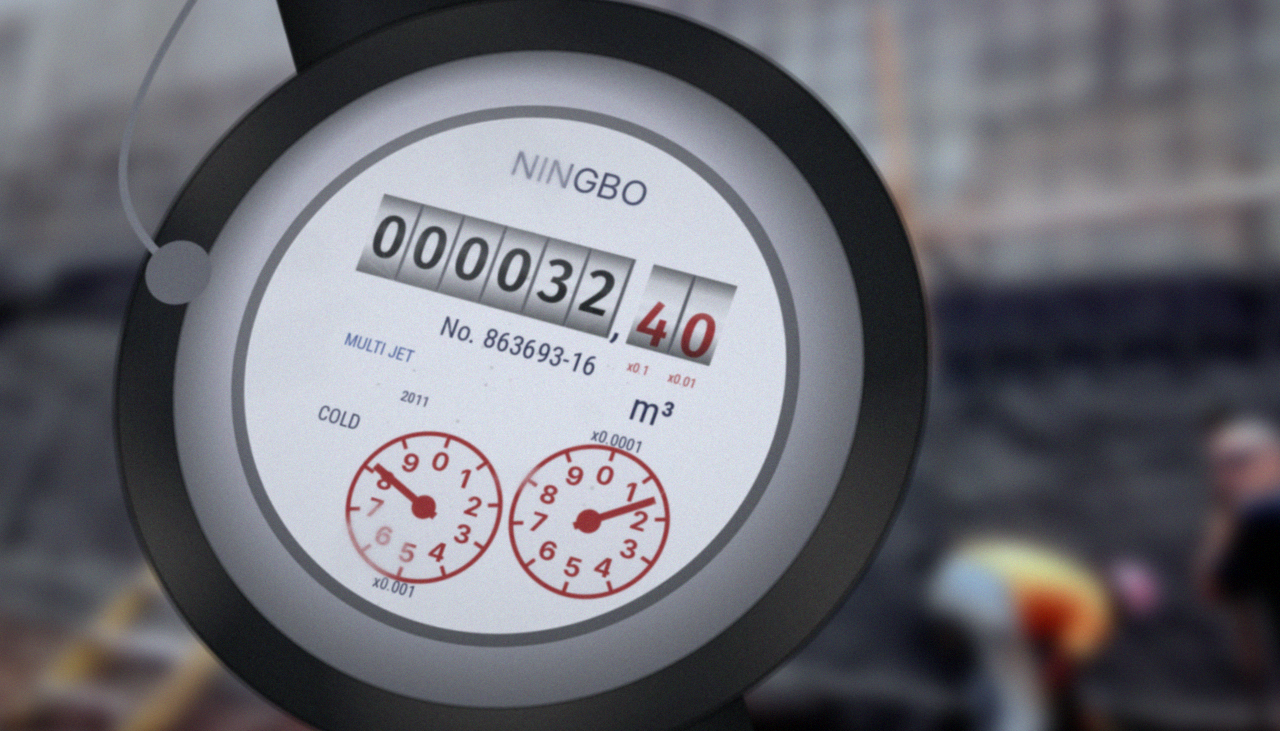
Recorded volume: **32.3981** m³
